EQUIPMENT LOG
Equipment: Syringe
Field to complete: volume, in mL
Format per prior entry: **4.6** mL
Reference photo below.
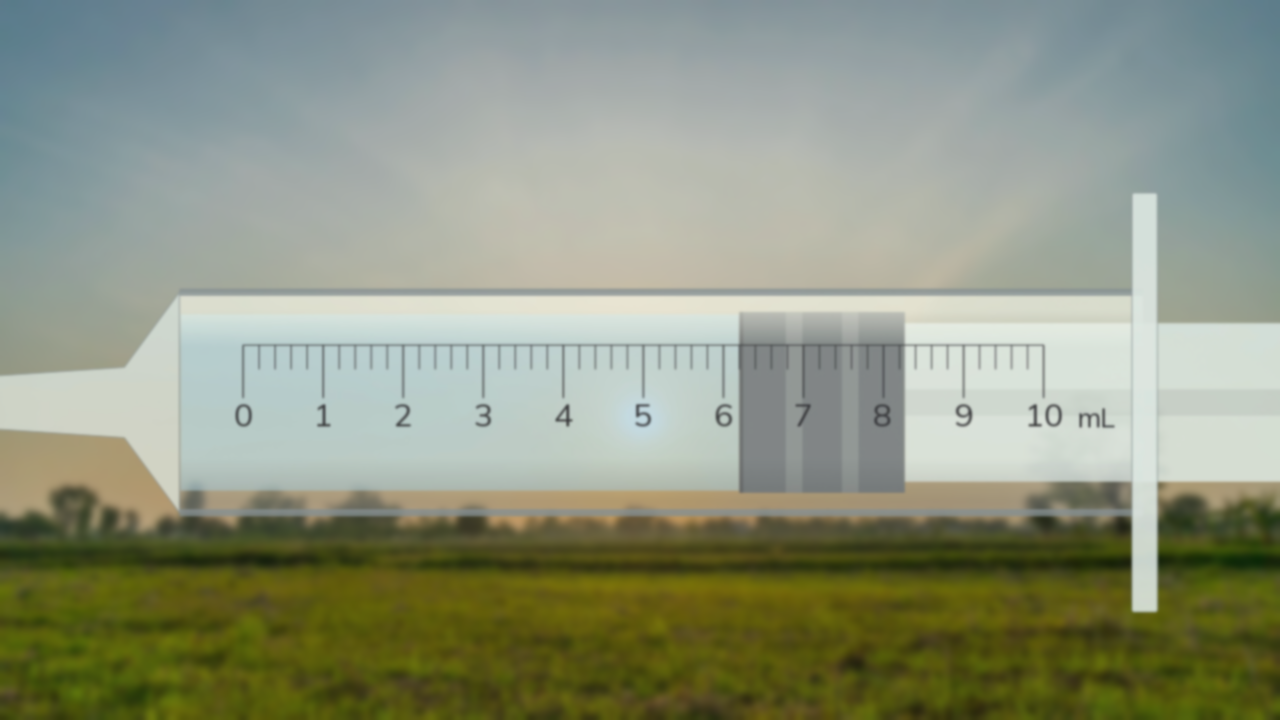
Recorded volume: **6.2** mL
